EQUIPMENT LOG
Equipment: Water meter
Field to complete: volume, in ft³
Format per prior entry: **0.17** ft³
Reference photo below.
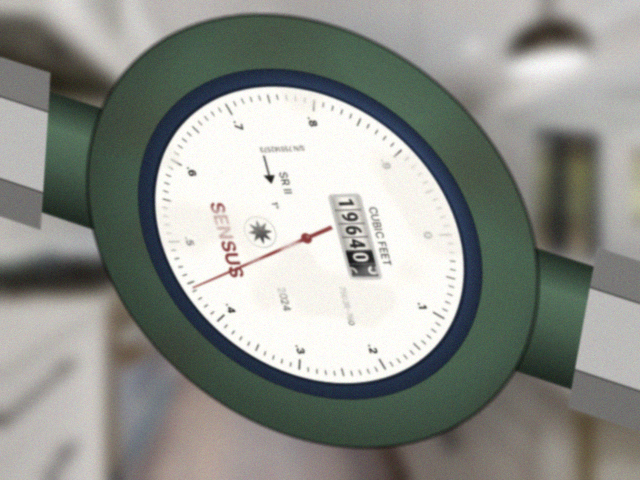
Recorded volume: **196405.44** ft³
